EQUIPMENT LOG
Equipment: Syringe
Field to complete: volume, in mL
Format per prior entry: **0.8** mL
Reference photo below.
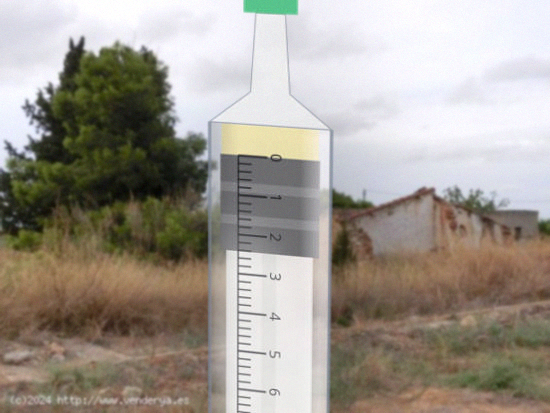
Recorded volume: **0** mL
